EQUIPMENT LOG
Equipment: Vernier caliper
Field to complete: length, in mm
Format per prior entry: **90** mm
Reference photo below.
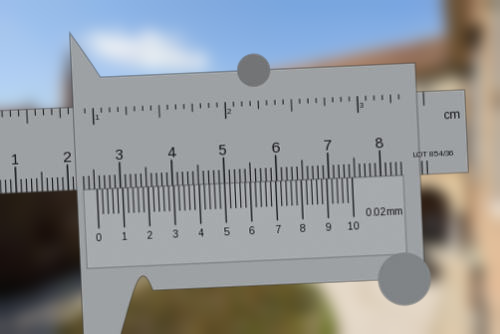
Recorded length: **25.5** mm
